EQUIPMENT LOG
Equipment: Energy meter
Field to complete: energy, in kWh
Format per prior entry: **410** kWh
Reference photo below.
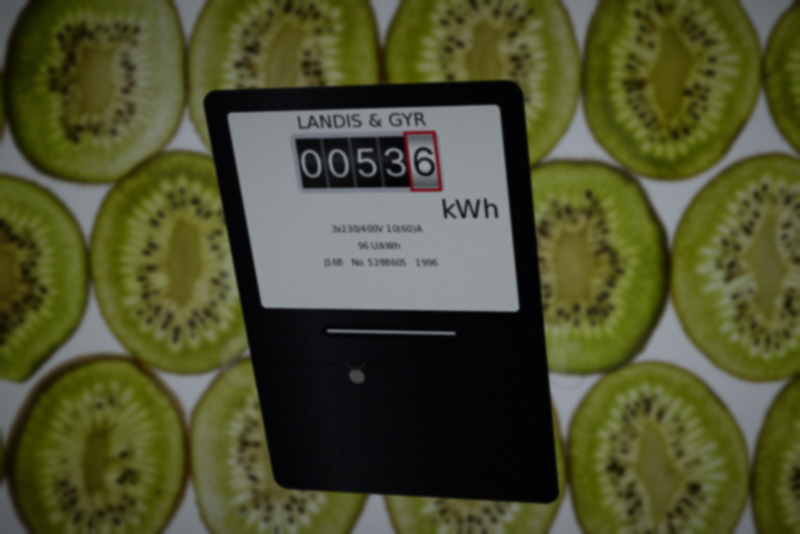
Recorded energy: **53.6** kWh
